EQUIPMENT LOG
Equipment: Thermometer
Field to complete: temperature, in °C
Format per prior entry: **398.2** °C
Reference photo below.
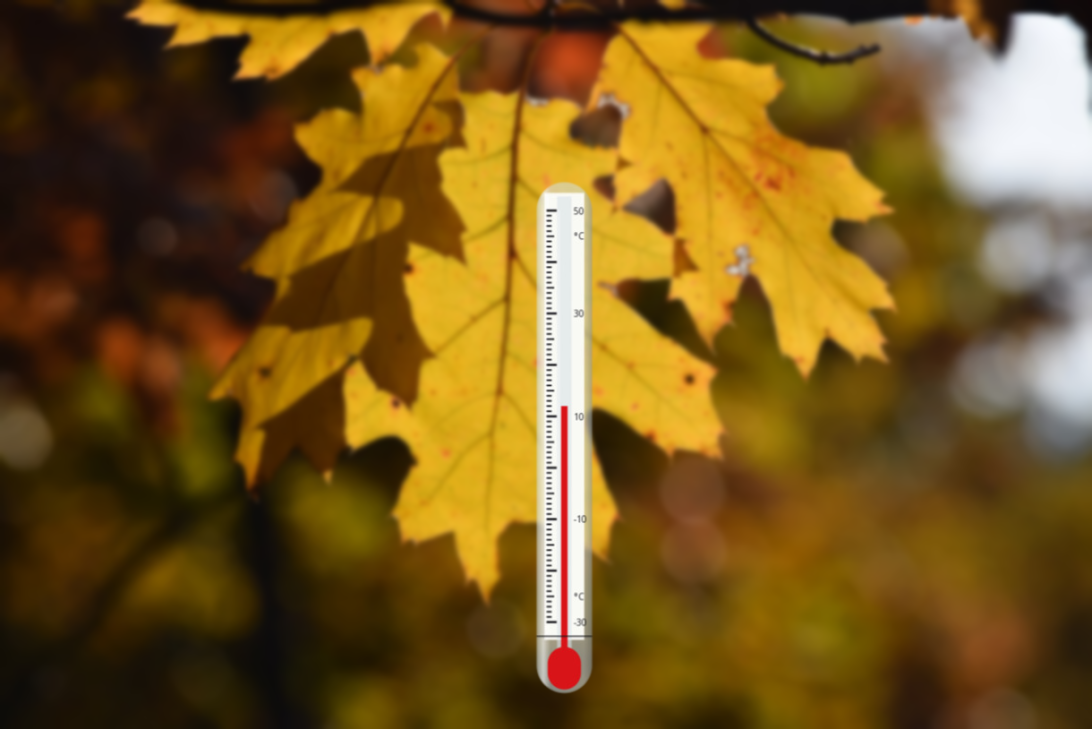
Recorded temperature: **12** °C
